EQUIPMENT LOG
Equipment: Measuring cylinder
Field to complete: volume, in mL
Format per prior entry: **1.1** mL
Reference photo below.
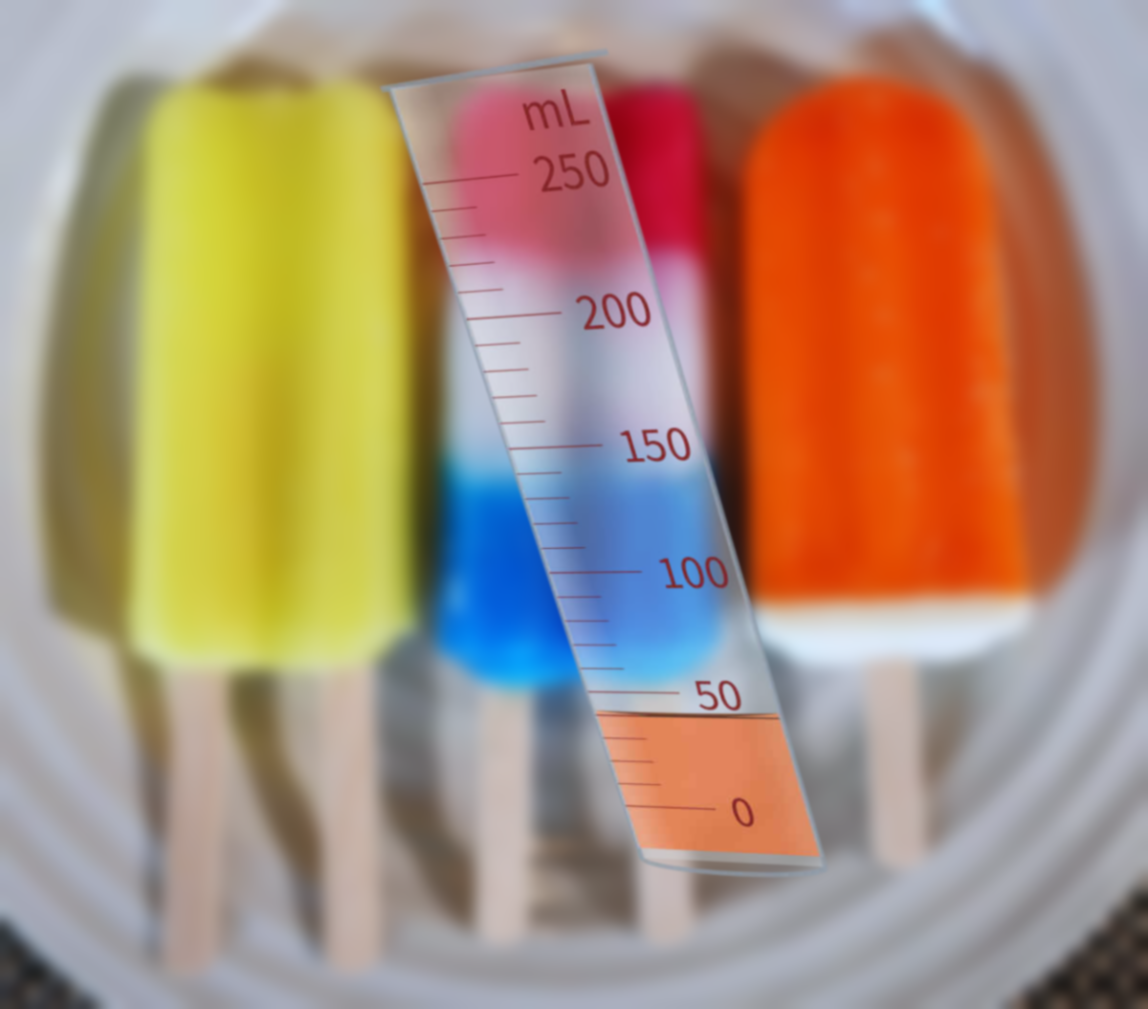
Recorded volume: **40** mL
